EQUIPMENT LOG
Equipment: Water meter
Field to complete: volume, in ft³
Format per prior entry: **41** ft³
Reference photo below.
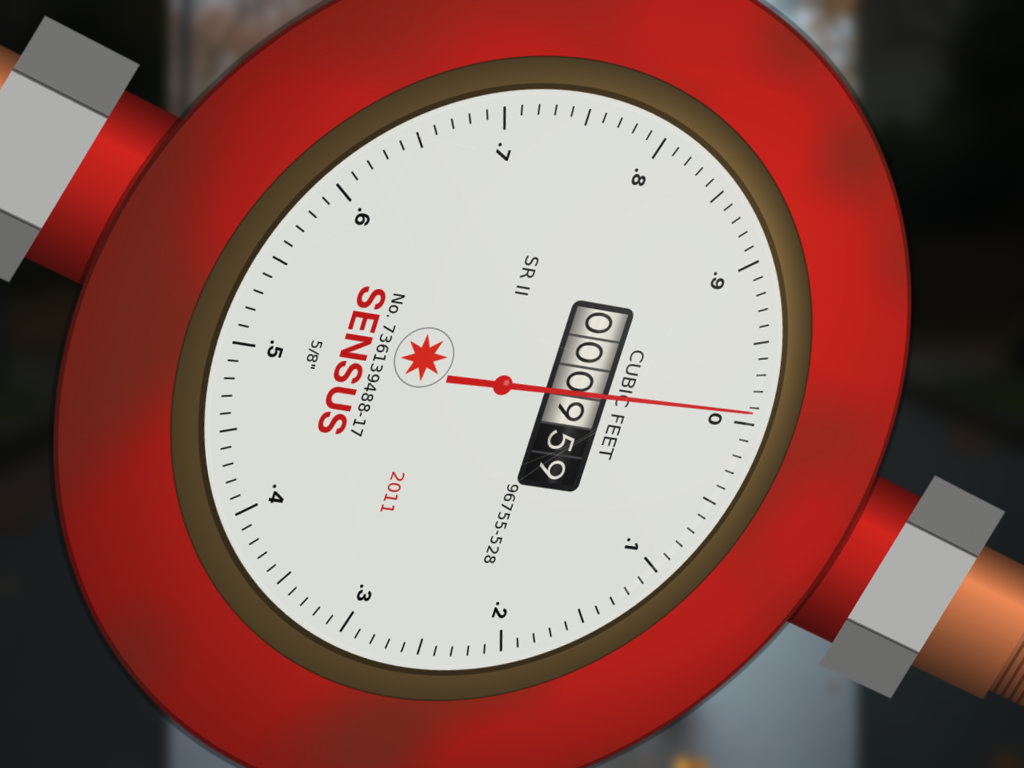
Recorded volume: **958.99** ft³
